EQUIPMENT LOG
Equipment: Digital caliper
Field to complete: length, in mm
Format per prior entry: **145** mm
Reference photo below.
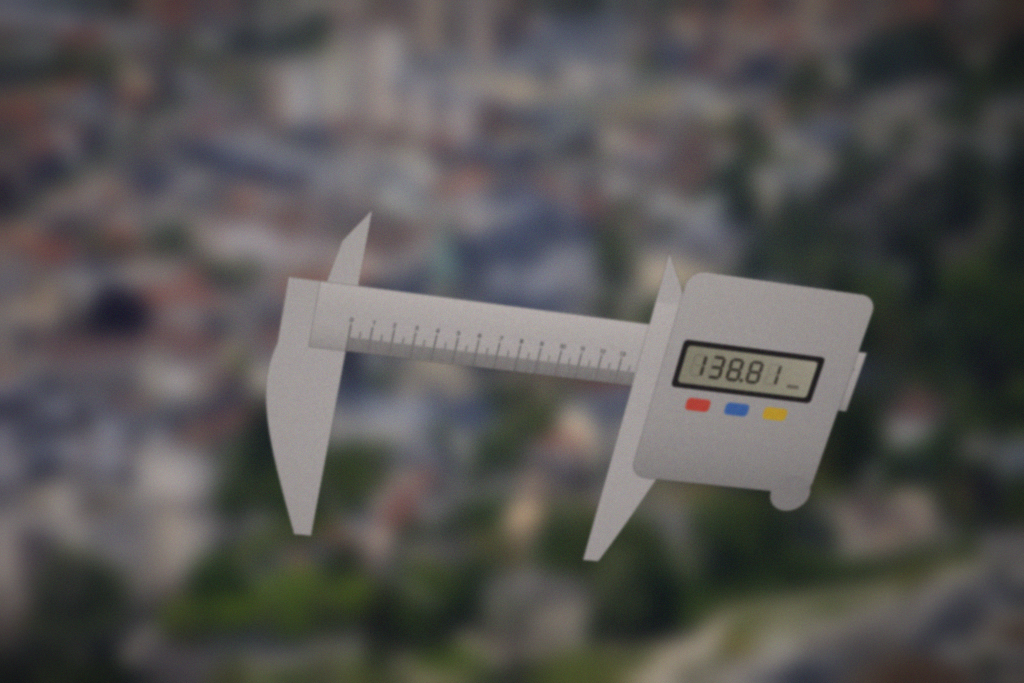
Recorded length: **138.81** mm
